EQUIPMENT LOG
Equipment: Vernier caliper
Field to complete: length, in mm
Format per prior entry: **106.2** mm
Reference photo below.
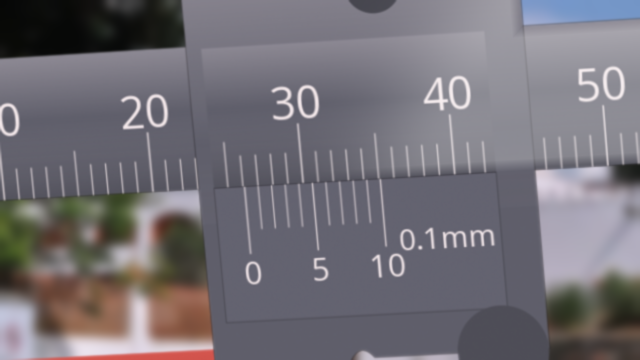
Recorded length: **26.1** mm
